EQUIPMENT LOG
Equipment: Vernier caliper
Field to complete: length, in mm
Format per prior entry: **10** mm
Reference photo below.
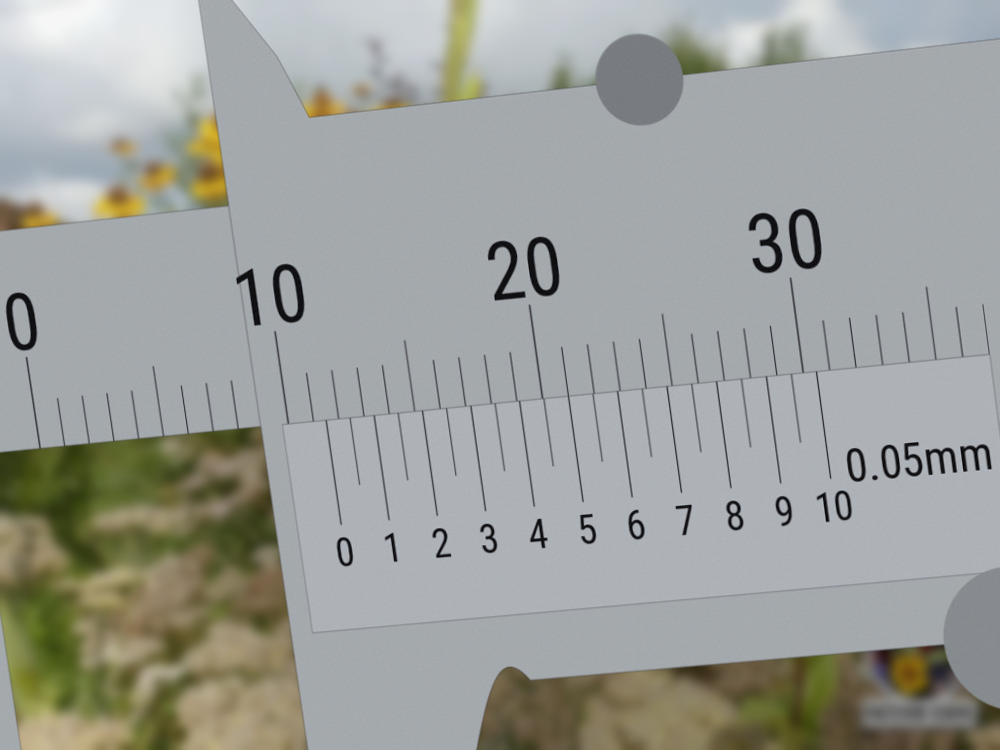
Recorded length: **11.50** mm
